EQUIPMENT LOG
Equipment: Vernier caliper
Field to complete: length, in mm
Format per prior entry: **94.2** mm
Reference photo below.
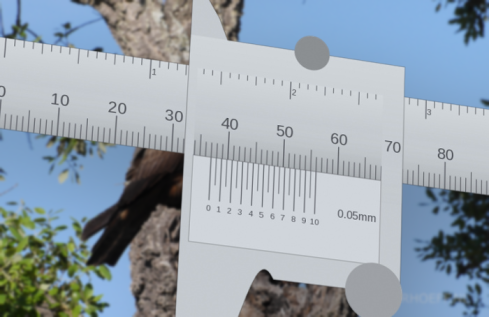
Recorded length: **37.0** mm
